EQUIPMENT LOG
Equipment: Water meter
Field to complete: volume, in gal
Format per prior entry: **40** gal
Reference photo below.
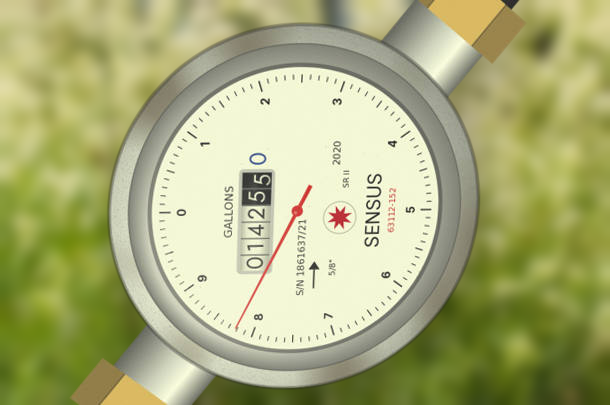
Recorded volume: **142548.2** gal
